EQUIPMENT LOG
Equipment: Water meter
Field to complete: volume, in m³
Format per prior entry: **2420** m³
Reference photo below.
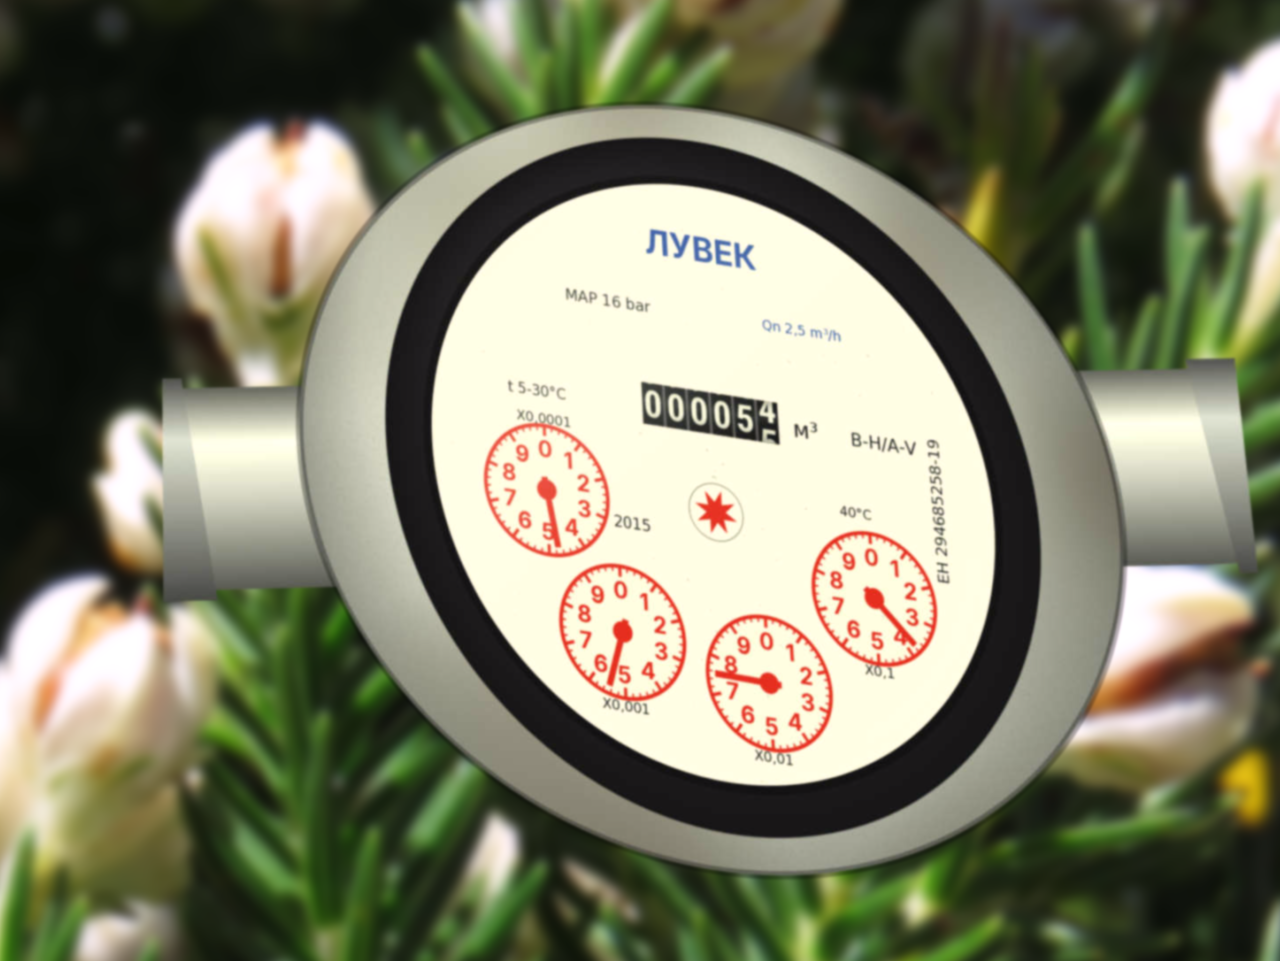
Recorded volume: **54.3754** m³
